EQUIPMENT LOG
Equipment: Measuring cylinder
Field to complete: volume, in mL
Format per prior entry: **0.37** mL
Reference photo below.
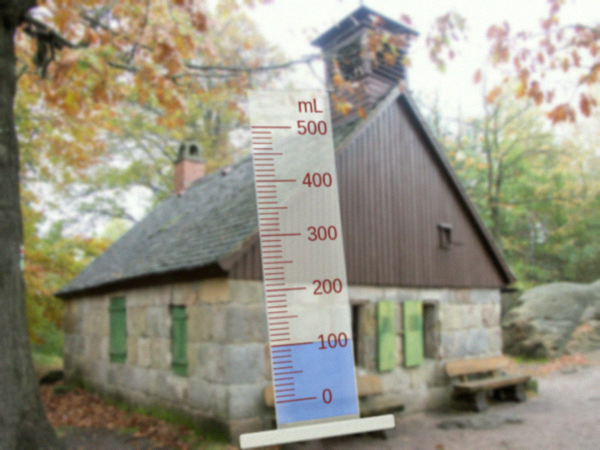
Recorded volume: **100** mL
